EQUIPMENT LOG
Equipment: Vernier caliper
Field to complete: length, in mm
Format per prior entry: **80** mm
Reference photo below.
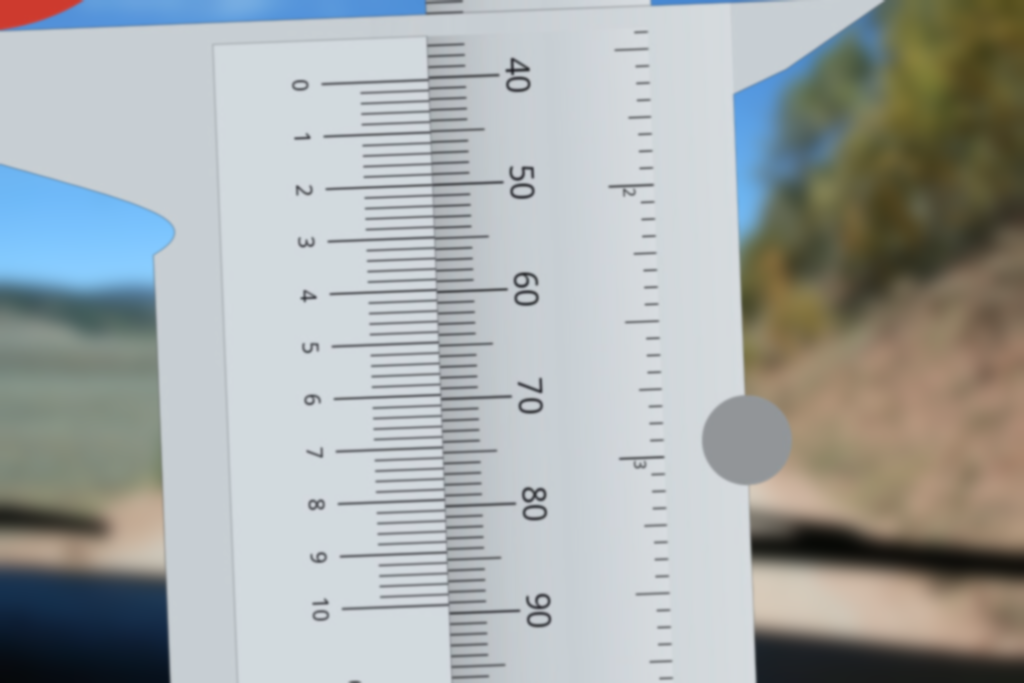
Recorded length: **40.2** mm
